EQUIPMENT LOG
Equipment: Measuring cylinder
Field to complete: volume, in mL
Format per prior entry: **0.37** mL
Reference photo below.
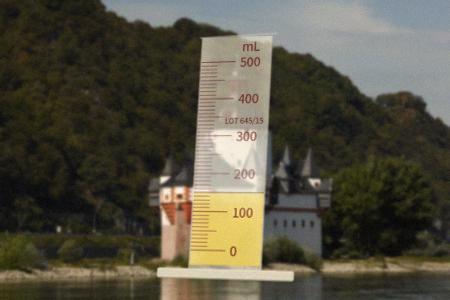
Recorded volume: **150** mL
